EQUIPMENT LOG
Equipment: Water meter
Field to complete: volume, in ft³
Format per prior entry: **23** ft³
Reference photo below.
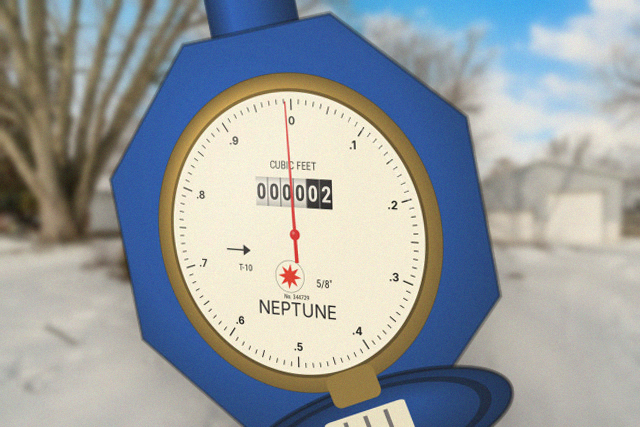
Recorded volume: **1.99** ft³
